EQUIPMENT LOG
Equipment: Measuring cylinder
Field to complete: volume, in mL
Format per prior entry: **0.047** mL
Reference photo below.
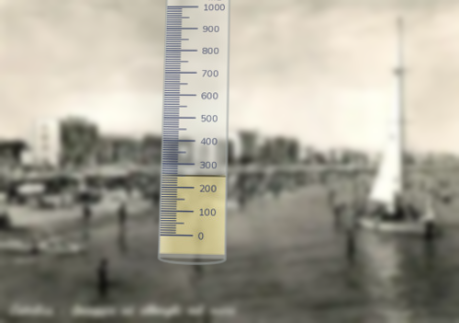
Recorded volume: **250** mL
